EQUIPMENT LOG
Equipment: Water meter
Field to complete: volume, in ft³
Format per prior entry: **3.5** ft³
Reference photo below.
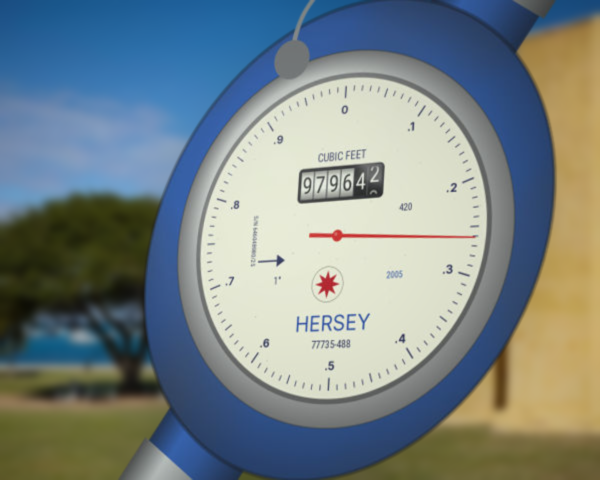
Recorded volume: **979642.26** ft³
